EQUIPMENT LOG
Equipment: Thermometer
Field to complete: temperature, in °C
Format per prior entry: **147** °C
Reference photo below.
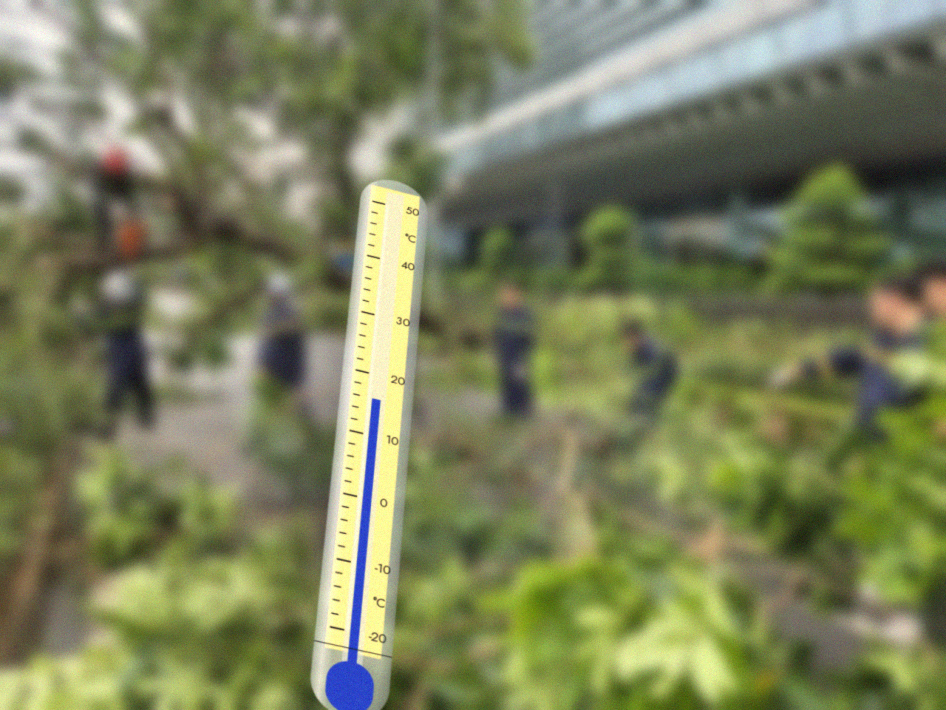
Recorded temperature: **16** °C
